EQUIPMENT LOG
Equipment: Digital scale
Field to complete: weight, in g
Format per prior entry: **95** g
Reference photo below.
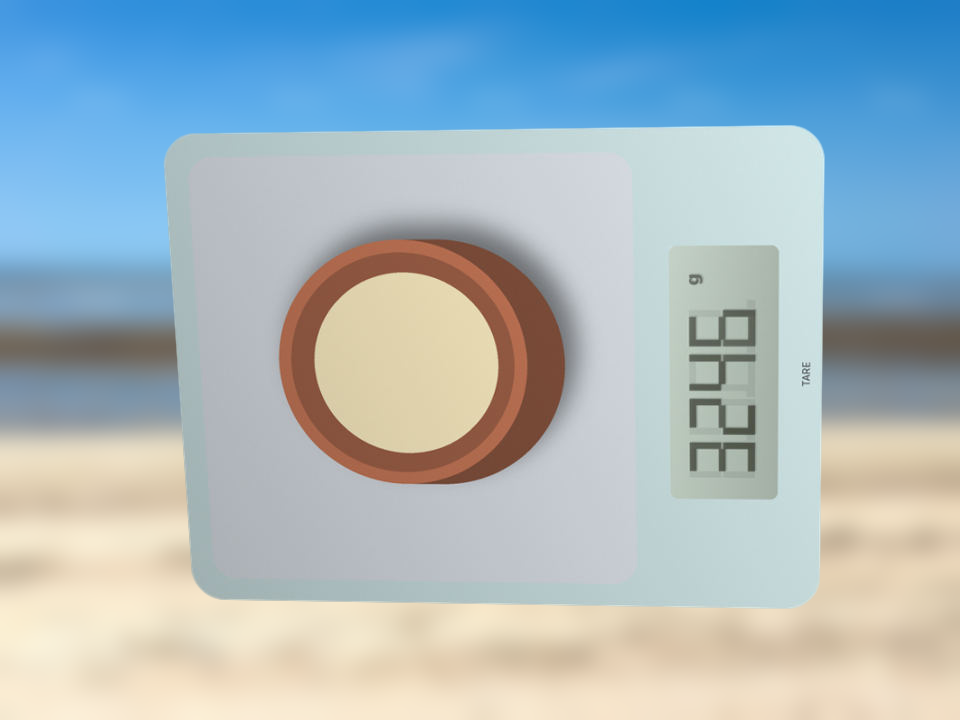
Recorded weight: **3246** g
